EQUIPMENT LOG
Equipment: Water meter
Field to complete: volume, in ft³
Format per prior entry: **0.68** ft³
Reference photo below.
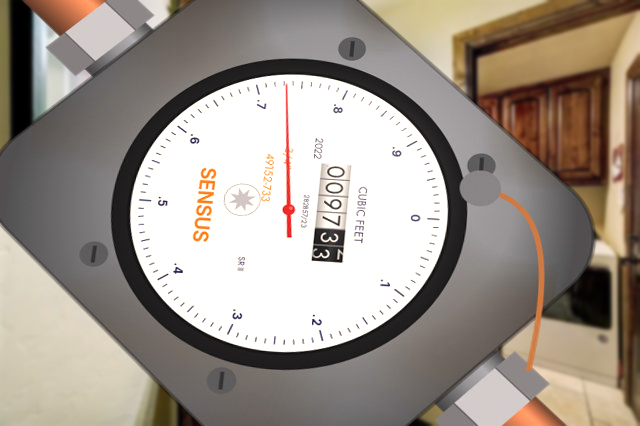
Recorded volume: **9732.73** ft³
